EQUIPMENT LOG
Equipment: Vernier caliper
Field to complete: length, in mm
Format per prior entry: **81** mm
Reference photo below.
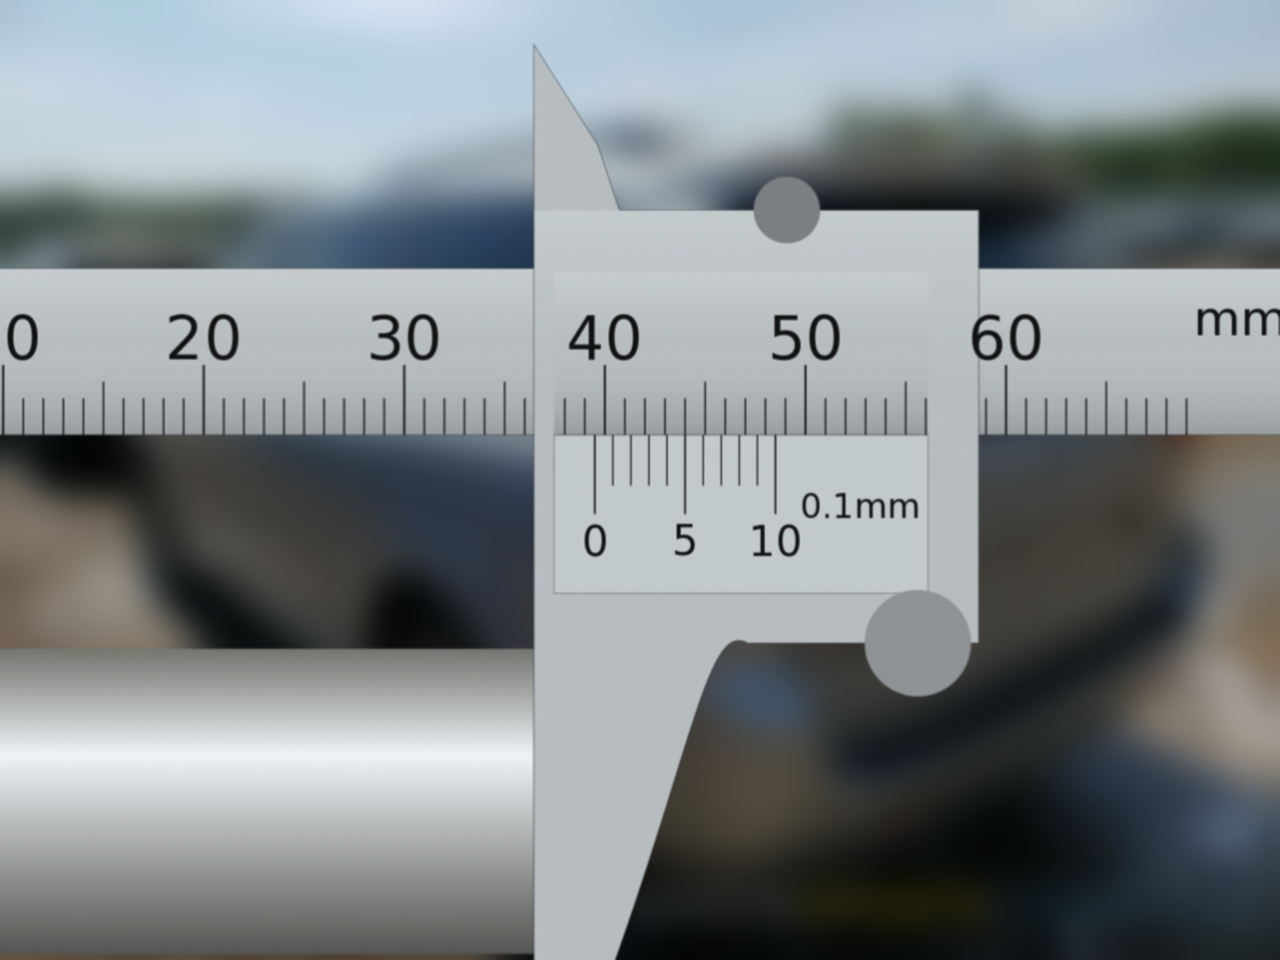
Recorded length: **39.5** mm
